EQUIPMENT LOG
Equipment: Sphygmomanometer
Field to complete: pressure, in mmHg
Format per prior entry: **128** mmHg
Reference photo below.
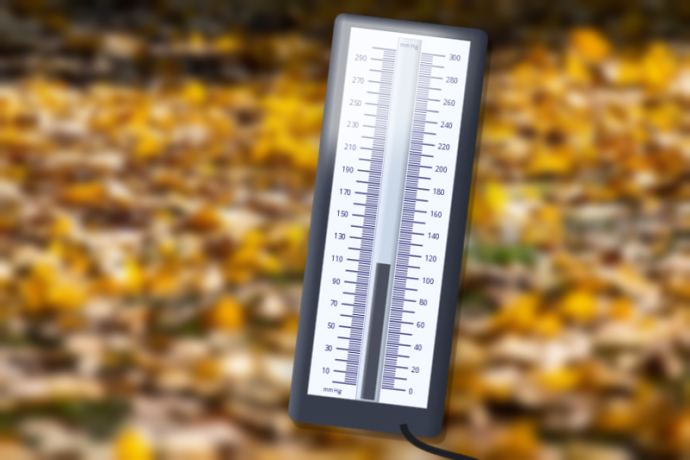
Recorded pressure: **110** mmHg
